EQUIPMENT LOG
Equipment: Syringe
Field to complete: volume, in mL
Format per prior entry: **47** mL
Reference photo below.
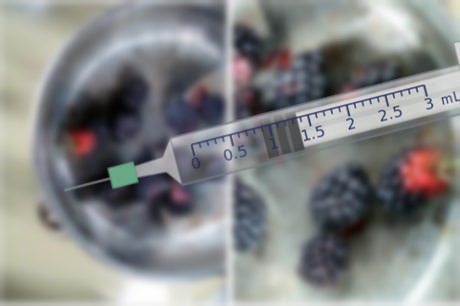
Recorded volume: **0.9** mL
